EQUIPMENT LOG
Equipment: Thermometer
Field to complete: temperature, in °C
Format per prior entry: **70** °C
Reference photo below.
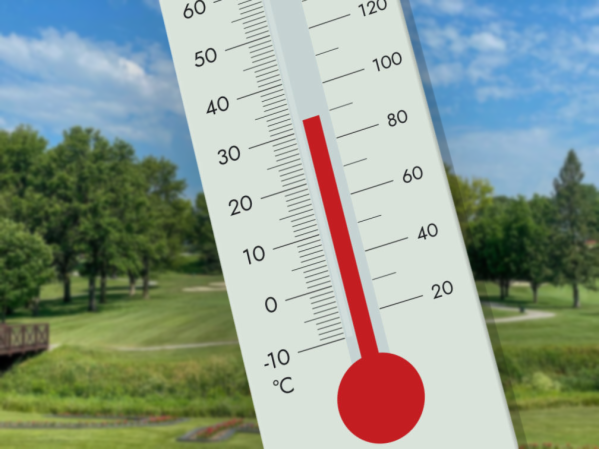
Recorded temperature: **32** °C
